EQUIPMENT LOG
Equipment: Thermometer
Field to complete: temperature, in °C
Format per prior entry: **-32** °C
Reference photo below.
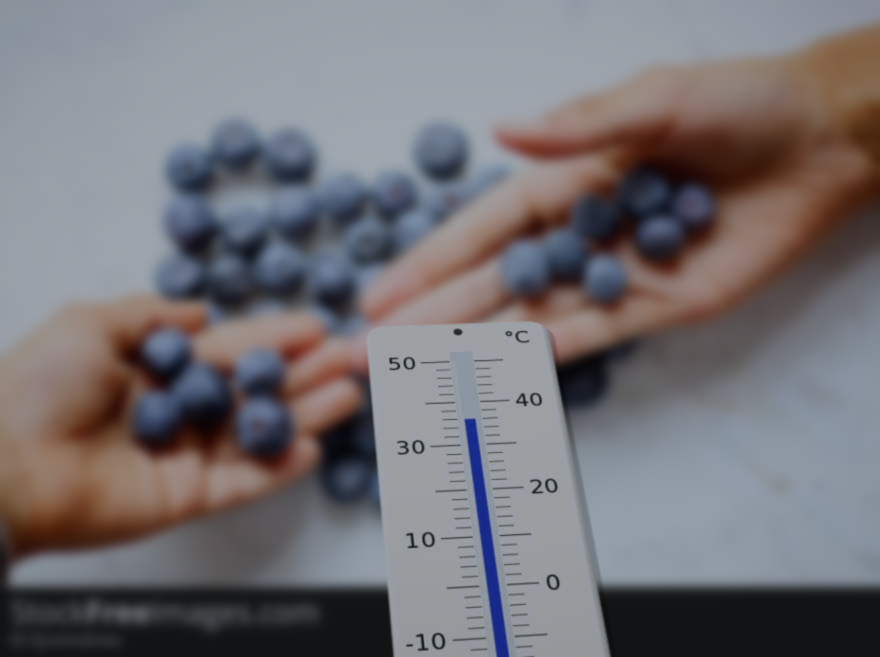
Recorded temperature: **36** °C
